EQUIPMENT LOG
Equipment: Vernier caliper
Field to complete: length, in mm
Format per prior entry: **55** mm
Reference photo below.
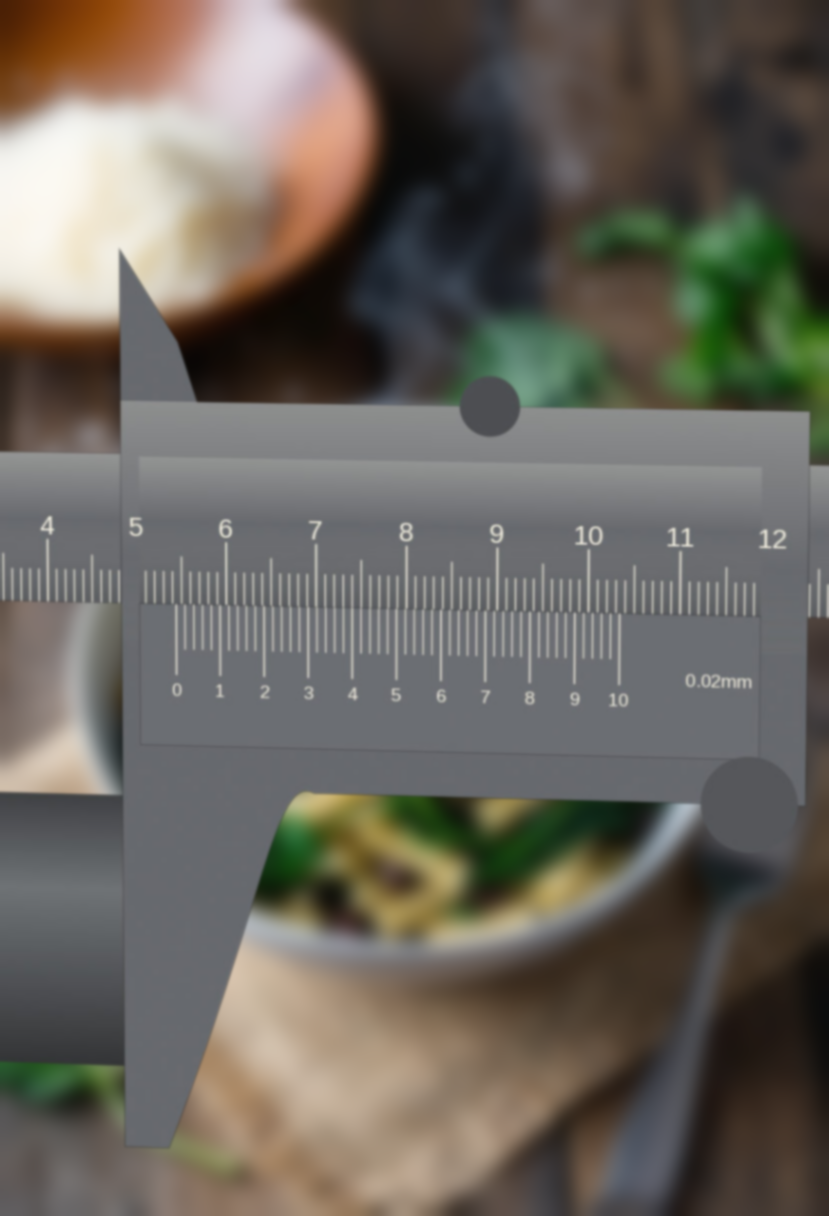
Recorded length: **54.4** mm
